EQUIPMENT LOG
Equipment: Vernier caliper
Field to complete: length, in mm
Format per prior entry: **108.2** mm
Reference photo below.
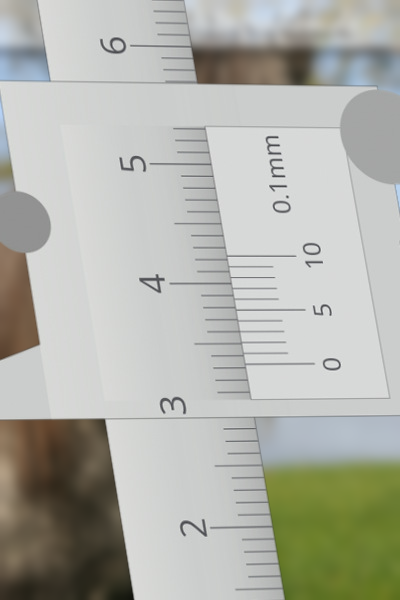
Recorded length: **33.3** mm
